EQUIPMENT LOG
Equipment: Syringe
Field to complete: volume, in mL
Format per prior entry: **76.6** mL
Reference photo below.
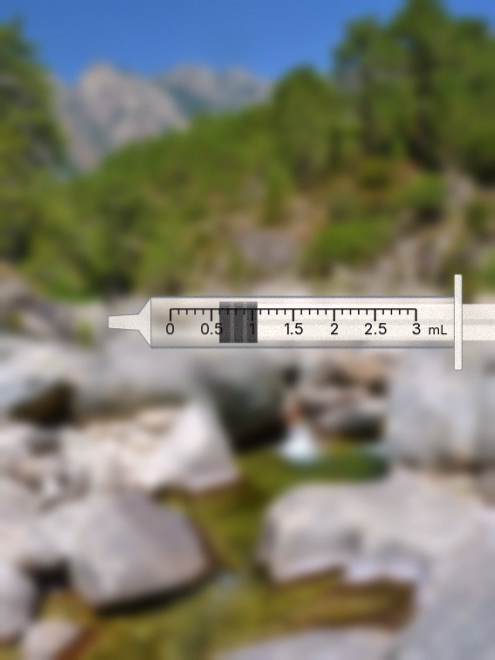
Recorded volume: **0.6** mL
